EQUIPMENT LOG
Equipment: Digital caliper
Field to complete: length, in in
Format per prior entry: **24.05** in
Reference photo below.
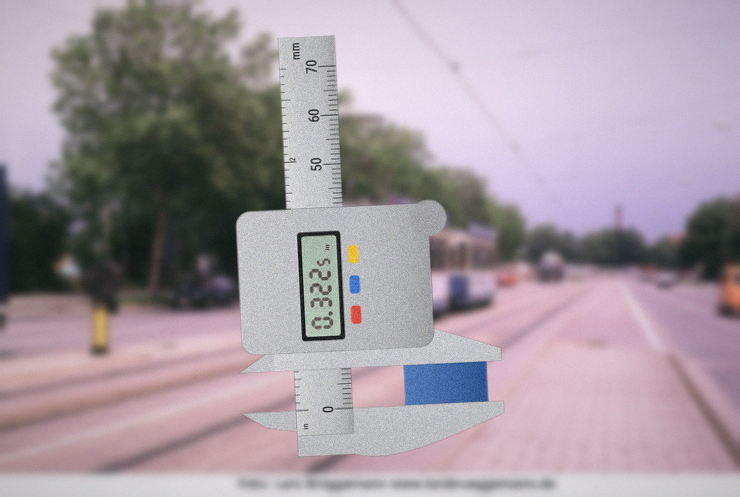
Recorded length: **0.3225** in
